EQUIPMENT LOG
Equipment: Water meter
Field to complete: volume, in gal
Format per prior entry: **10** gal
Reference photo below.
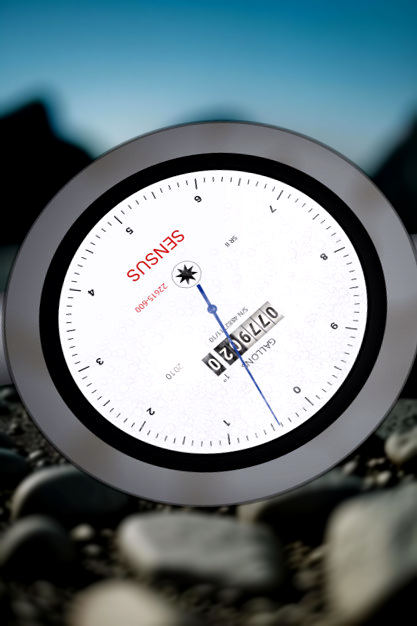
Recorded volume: **779020.4** gal
